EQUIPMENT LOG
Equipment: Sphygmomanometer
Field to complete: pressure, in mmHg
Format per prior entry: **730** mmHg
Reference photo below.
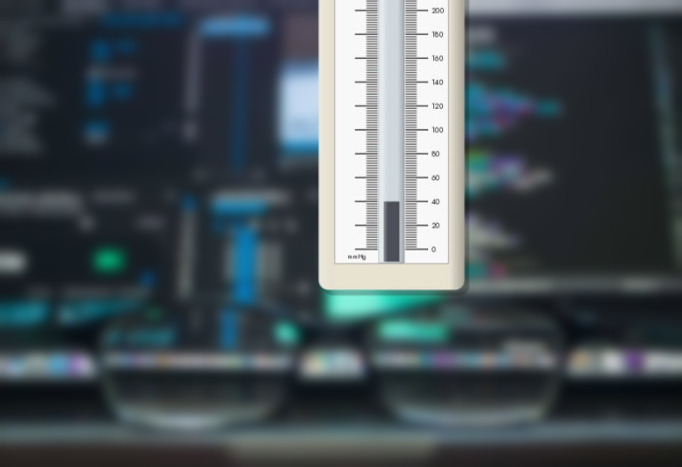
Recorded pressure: **40** mmHg
